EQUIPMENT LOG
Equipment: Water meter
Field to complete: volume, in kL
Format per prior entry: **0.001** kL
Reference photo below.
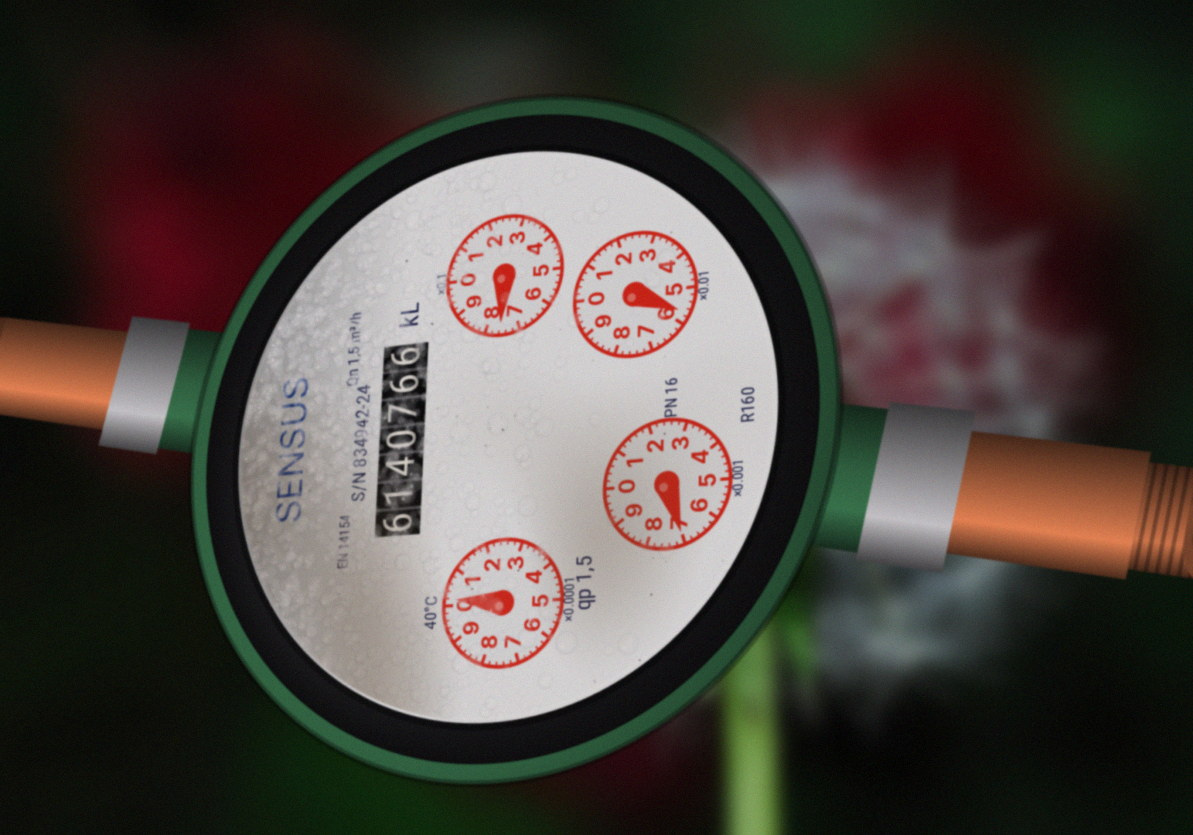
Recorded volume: **6140766.7570** kL
